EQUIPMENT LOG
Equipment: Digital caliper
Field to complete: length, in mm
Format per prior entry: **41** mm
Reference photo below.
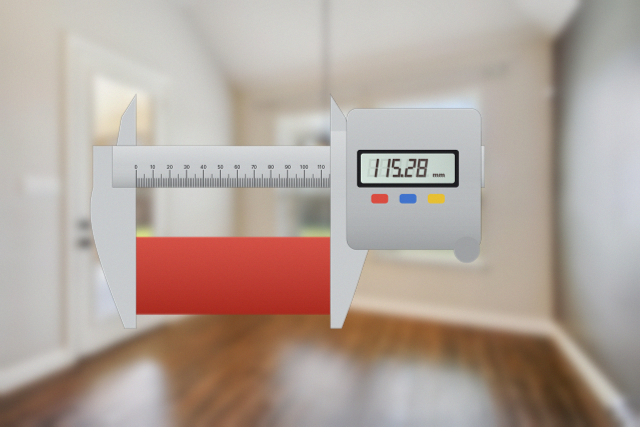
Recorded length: **115.28** mm
